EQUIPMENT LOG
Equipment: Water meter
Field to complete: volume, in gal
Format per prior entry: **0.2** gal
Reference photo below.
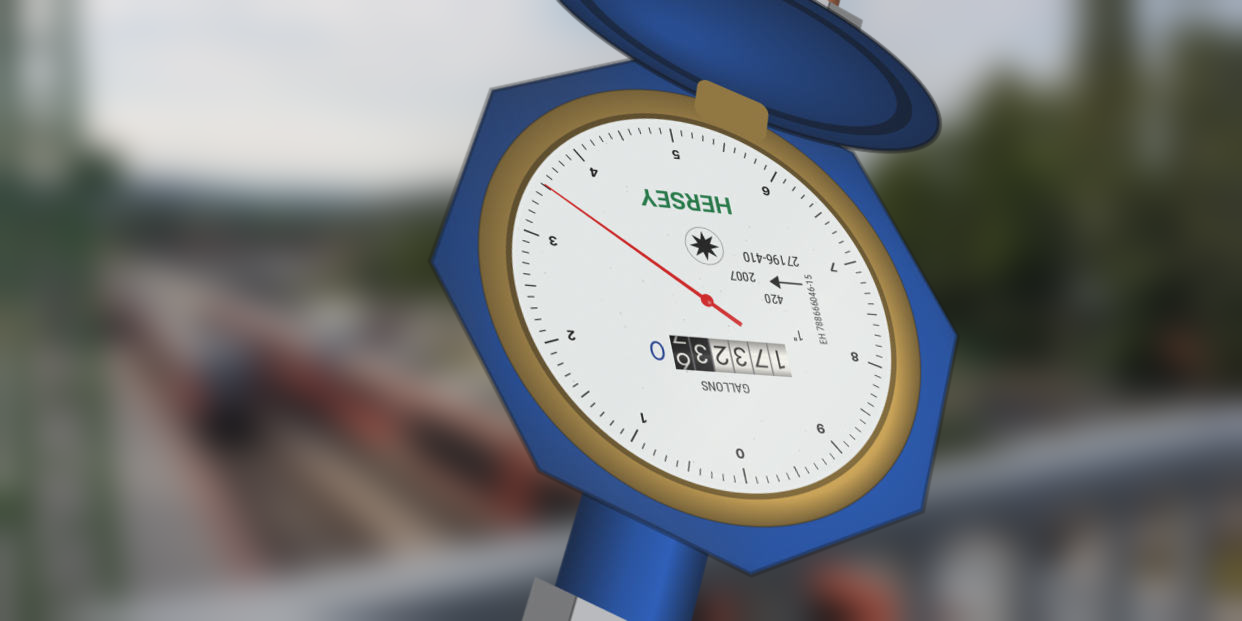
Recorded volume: **1732363.5** gal
